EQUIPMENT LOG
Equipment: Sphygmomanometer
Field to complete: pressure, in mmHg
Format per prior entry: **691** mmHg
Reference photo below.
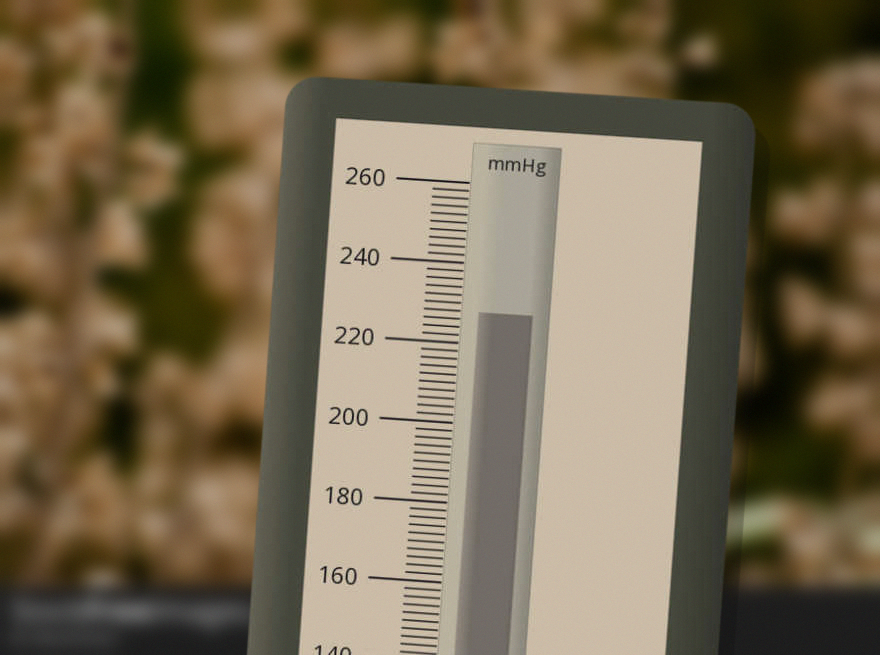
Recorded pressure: **228** mmHg
